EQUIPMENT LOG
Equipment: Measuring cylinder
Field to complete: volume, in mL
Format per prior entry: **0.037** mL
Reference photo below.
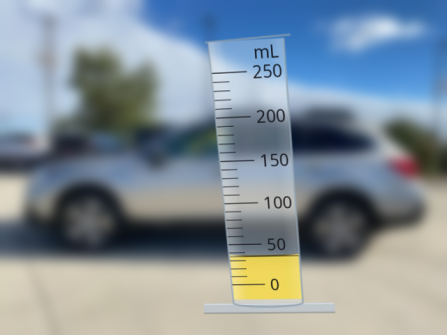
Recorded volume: **35** mL
